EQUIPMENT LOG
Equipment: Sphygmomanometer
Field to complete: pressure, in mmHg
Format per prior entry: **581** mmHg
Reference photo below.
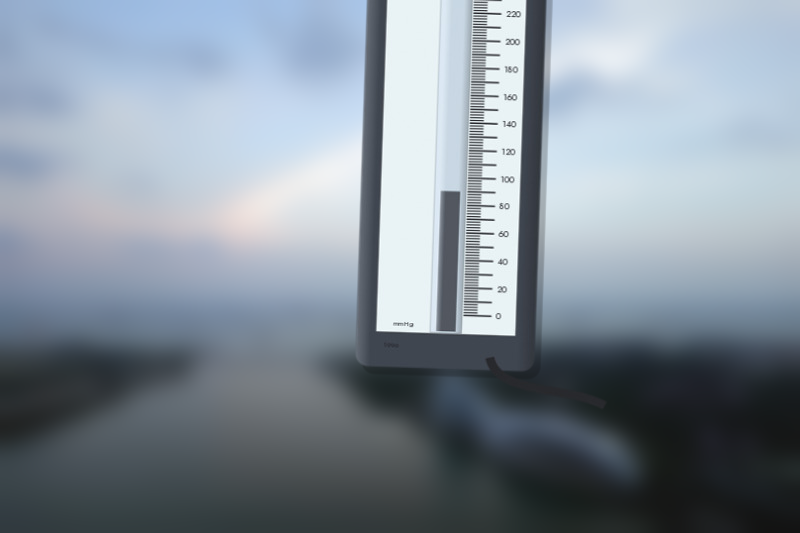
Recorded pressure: **90** mmHg
